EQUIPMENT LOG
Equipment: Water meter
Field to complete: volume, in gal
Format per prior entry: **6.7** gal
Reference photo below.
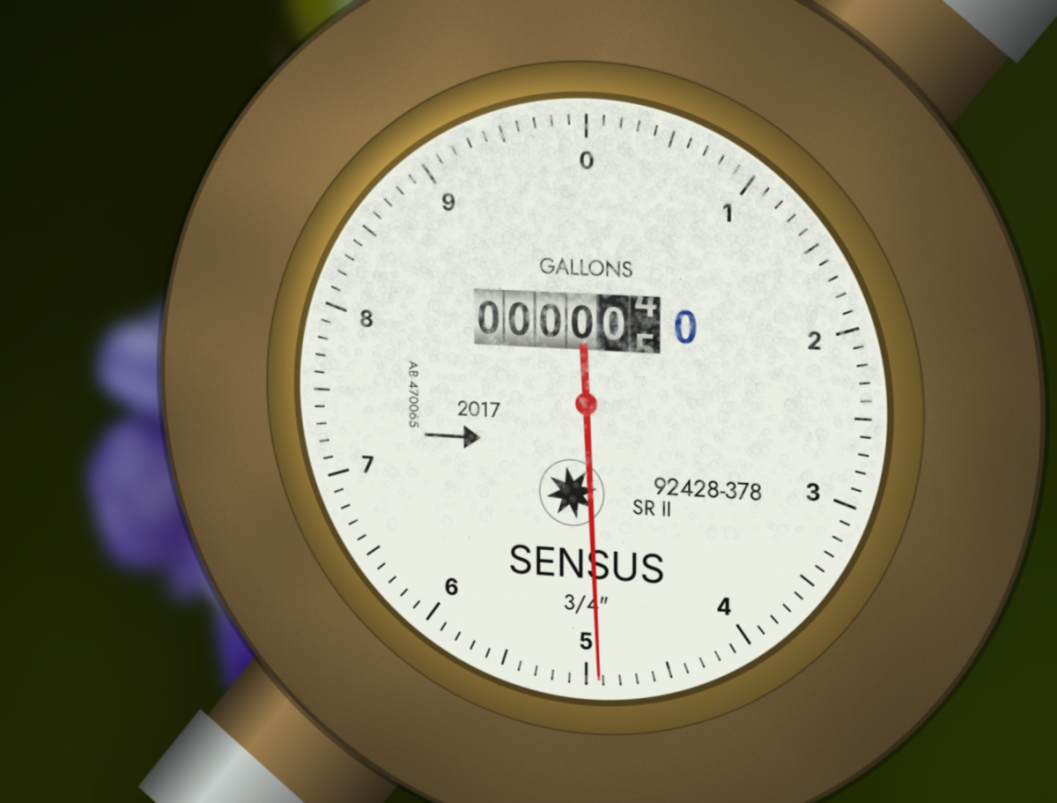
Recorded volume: **44.9** gal
